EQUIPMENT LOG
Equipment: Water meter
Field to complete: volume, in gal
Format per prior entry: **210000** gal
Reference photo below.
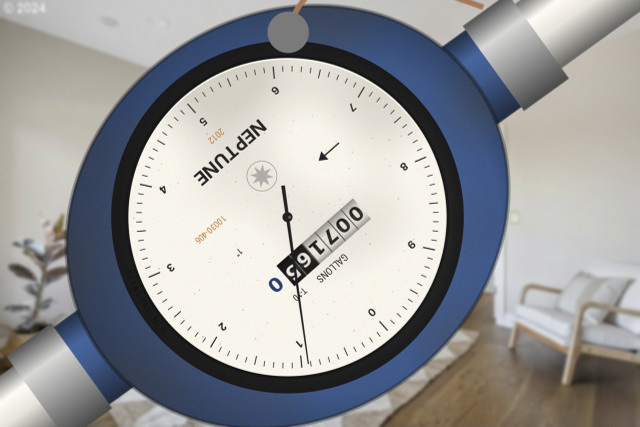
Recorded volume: **71650.9** gal
